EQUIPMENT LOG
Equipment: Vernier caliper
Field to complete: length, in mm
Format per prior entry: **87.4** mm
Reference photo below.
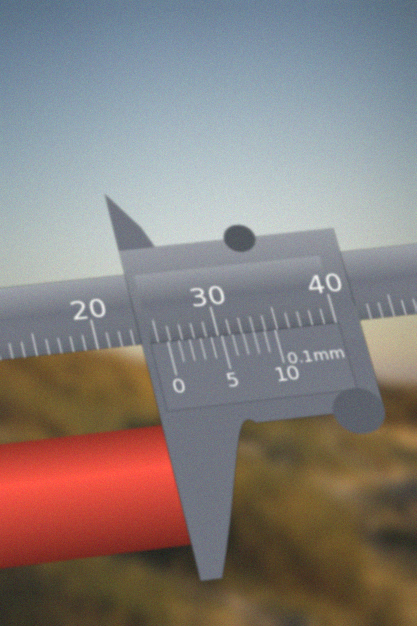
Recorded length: **25.8** mm
